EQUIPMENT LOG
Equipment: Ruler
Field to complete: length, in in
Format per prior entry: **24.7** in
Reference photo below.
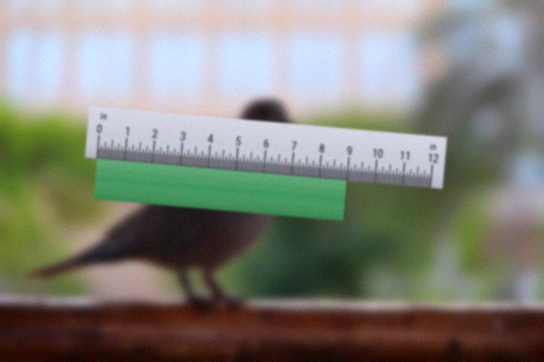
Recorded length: **9** in
